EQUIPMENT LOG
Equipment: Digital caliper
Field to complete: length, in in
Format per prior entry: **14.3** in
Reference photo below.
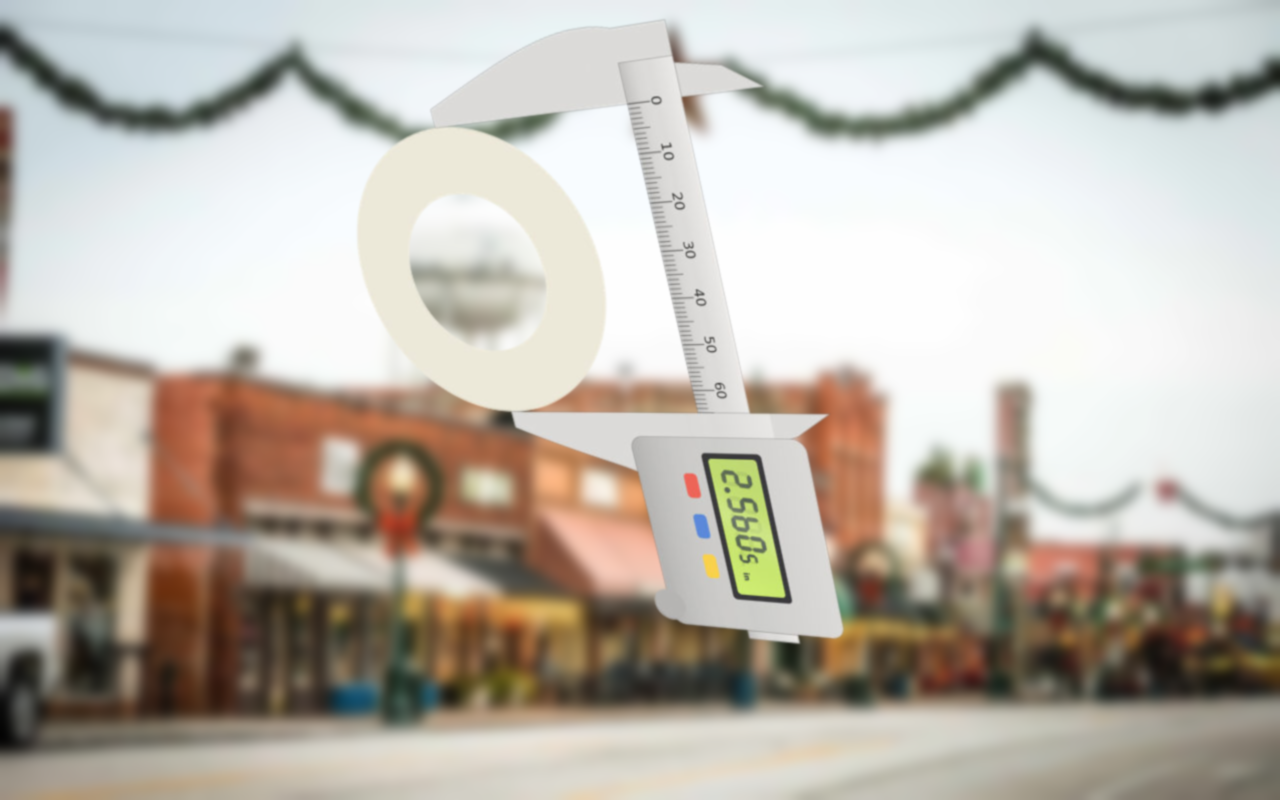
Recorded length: **2.5605** in
